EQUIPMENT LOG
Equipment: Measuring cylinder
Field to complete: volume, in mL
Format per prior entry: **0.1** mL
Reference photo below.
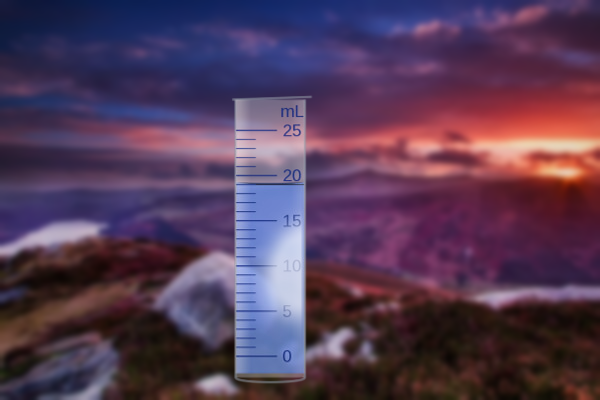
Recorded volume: **19** mL
